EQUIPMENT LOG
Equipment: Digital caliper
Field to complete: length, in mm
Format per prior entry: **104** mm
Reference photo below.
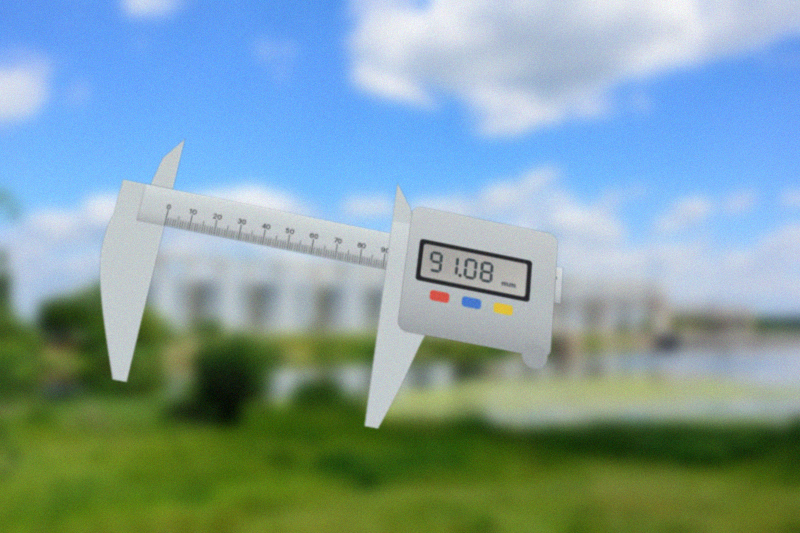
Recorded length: **91.08** mm
